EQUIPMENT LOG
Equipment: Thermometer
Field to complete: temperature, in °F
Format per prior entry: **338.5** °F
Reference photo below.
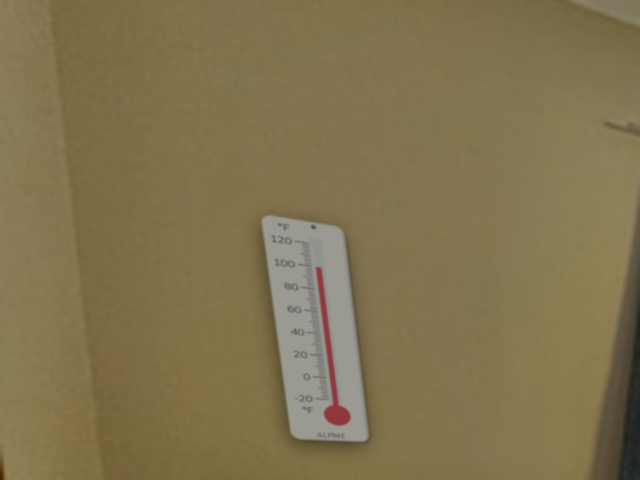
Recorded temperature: **100** °F
